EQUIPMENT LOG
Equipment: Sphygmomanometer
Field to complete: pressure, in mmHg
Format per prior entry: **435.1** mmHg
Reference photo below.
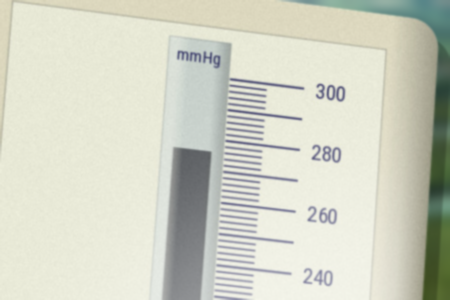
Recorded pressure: **276** mmHg
